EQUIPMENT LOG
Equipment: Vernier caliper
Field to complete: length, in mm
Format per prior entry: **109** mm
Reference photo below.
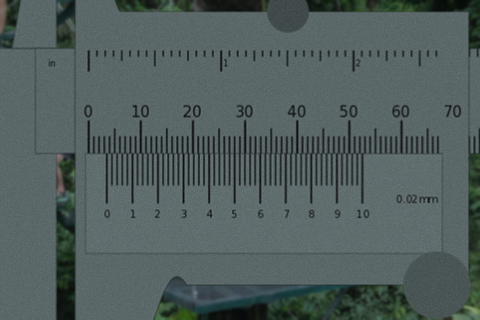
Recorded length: **3.5** mm
